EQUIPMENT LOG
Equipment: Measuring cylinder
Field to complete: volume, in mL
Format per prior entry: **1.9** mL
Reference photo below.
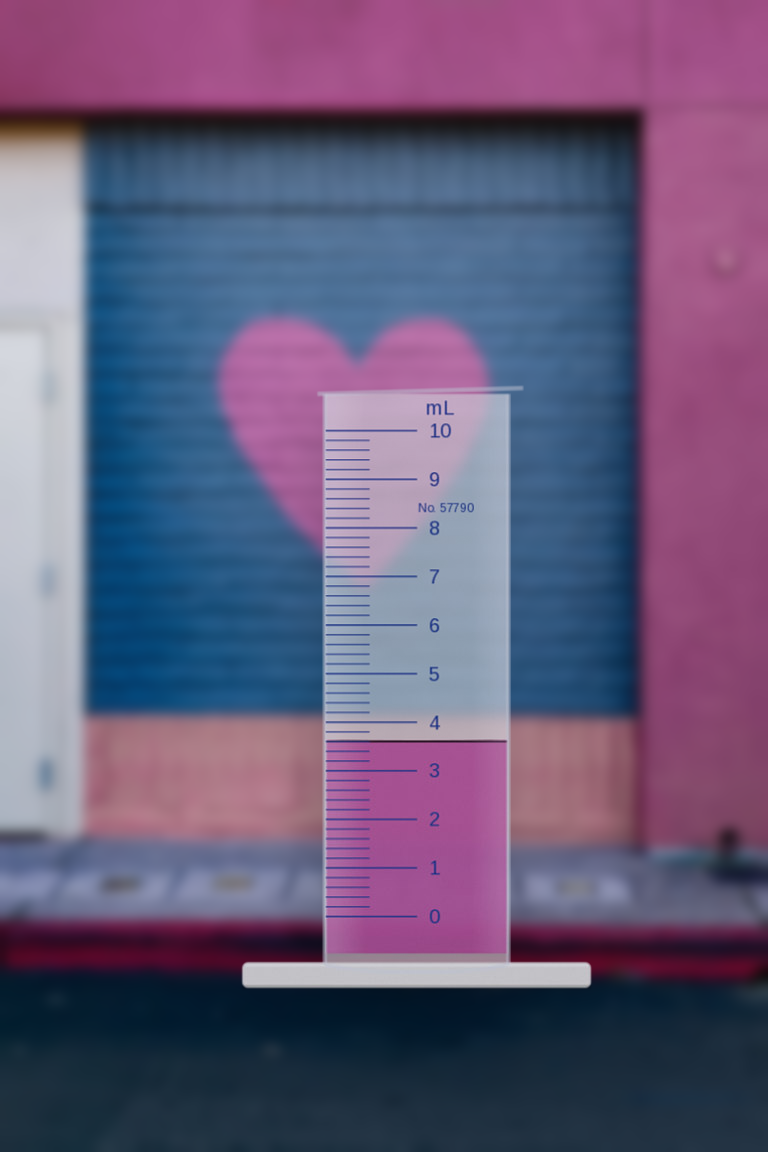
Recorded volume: **3.6** mL
